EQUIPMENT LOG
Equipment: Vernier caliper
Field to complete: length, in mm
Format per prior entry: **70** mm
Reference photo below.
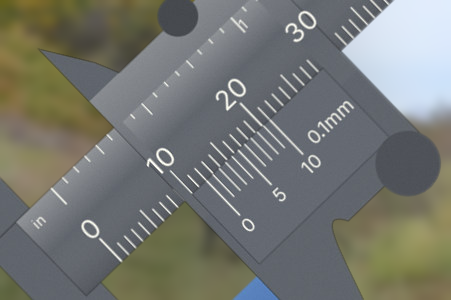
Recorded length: **12.0** mm
